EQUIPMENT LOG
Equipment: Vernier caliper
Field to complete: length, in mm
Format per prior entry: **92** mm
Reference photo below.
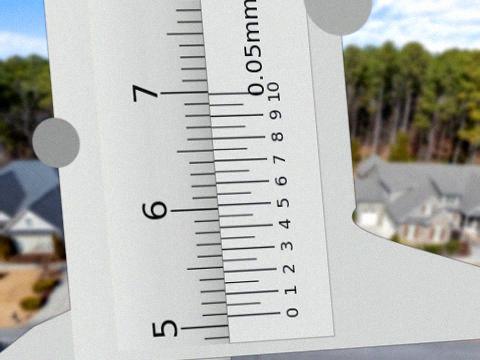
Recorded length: **50.8** mm
